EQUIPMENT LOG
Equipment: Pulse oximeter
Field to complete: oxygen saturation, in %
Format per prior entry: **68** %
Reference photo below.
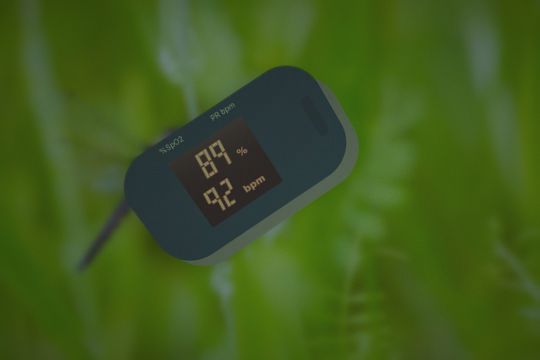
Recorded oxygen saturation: **89** %
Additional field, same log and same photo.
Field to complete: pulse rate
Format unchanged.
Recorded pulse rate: **92** bpm
